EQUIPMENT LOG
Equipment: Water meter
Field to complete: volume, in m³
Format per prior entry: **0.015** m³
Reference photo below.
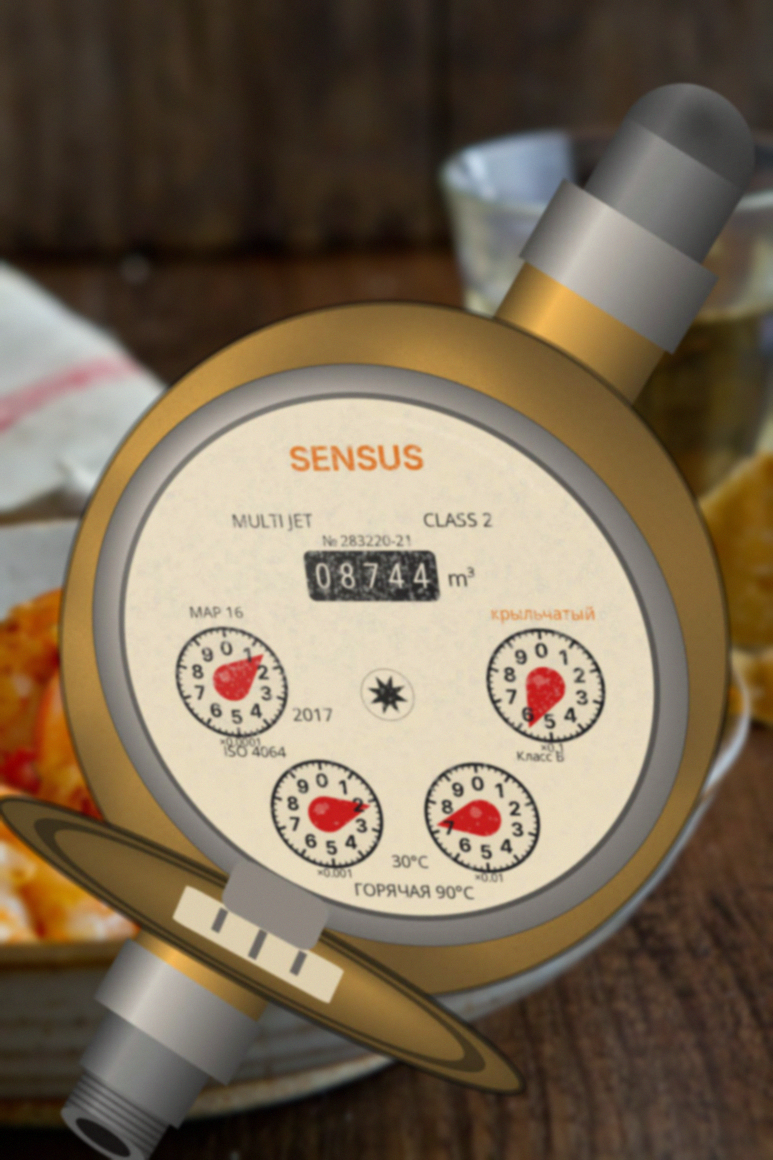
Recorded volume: **8744.5721** m³
